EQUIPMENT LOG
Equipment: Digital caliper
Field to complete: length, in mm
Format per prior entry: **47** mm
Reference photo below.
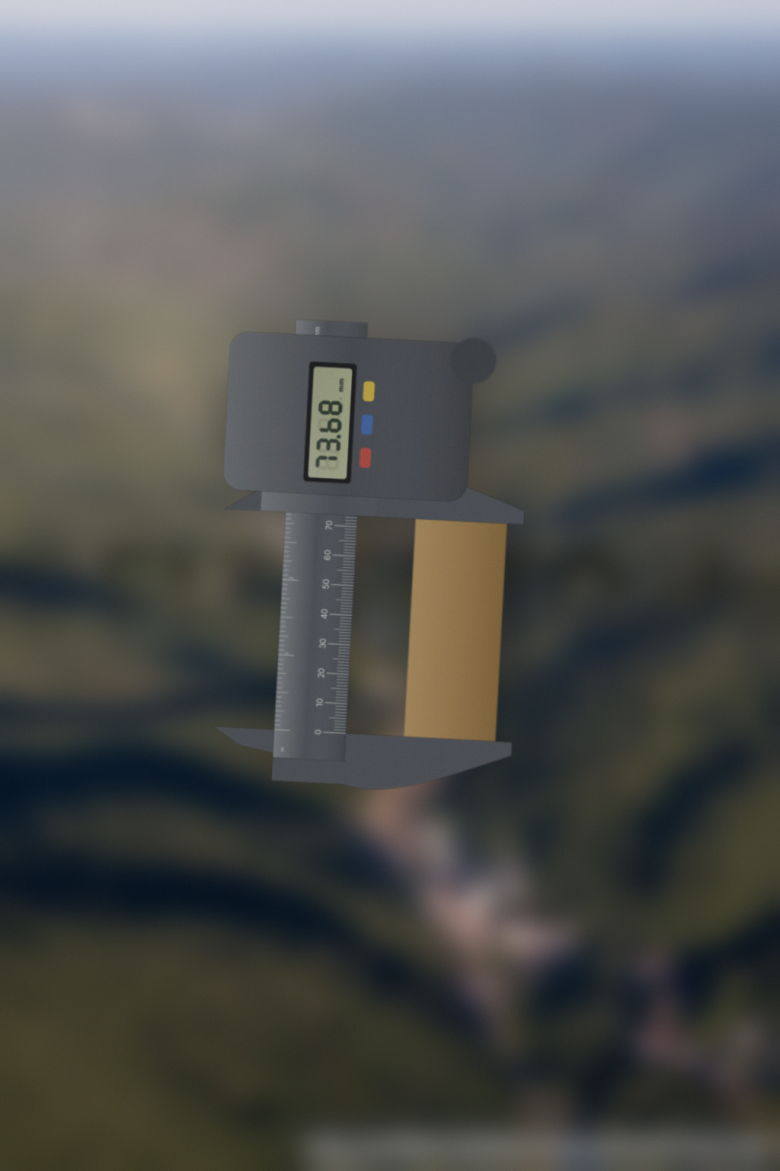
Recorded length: **73.68** mm
